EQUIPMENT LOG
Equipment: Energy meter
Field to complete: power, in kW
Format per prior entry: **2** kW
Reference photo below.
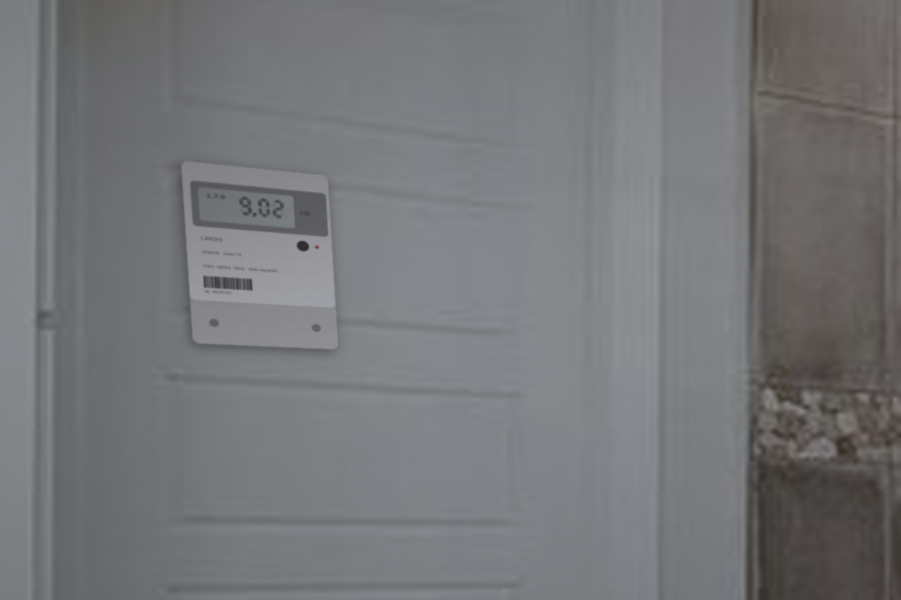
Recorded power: **9.02** kW
